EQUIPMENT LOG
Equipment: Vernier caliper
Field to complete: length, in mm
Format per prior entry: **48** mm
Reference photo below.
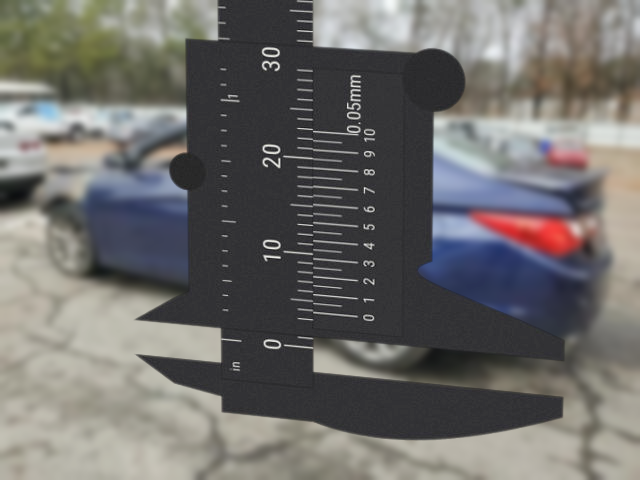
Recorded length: **3.8** mm
